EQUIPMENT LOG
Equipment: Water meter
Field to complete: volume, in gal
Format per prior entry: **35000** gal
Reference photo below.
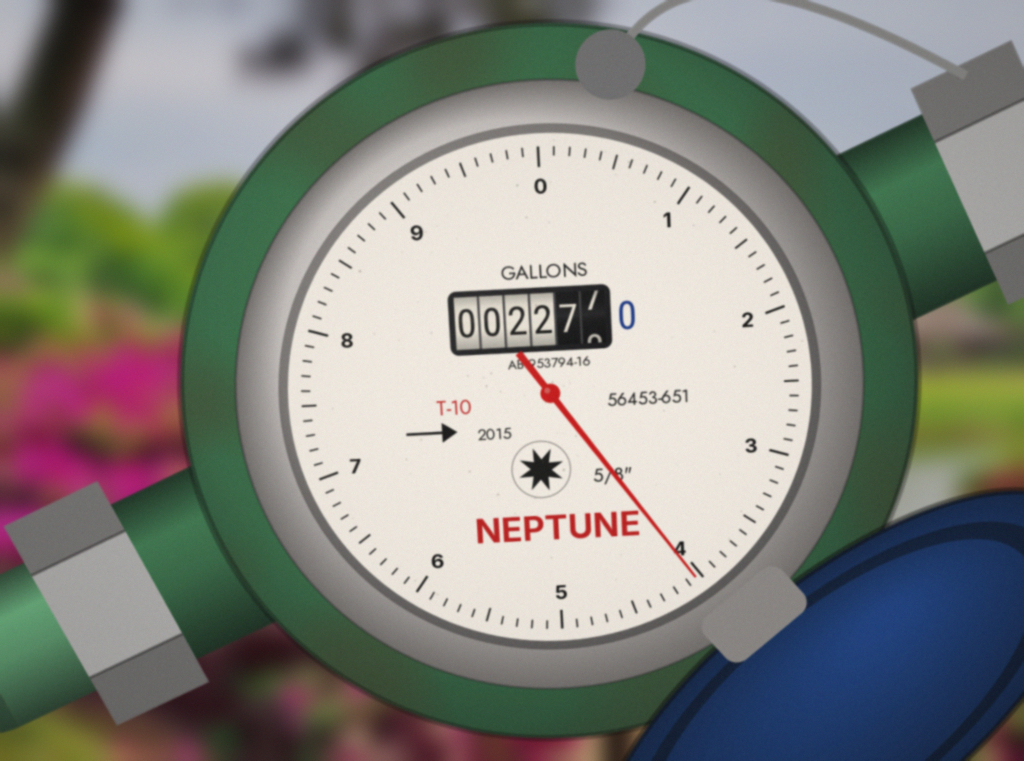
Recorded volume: **22774.0** gal
